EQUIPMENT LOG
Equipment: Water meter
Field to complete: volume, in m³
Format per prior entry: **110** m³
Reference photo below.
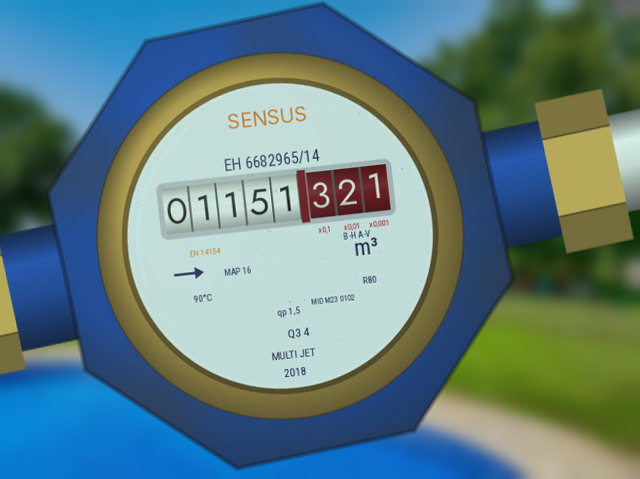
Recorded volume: **1151.321** m³
